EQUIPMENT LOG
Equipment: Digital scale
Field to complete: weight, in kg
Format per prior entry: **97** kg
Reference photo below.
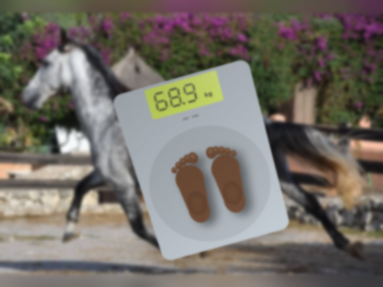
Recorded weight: **68.9** kg
